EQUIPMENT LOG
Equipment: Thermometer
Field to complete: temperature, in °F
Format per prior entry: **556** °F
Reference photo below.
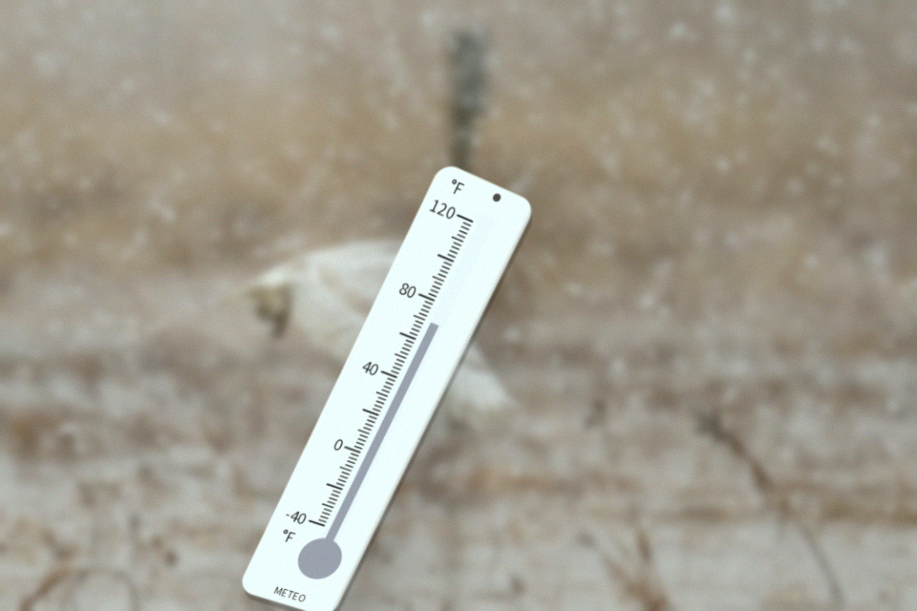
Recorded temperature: **70** °F
